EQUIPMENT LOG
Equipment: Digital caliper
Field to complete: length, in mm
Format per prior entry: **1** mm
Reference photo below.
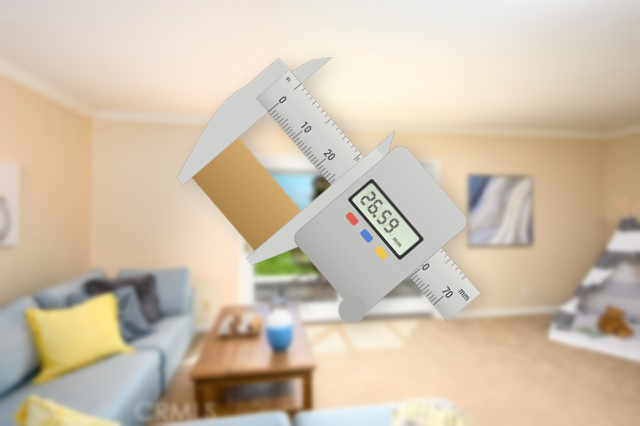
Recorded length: **26.59** mm
